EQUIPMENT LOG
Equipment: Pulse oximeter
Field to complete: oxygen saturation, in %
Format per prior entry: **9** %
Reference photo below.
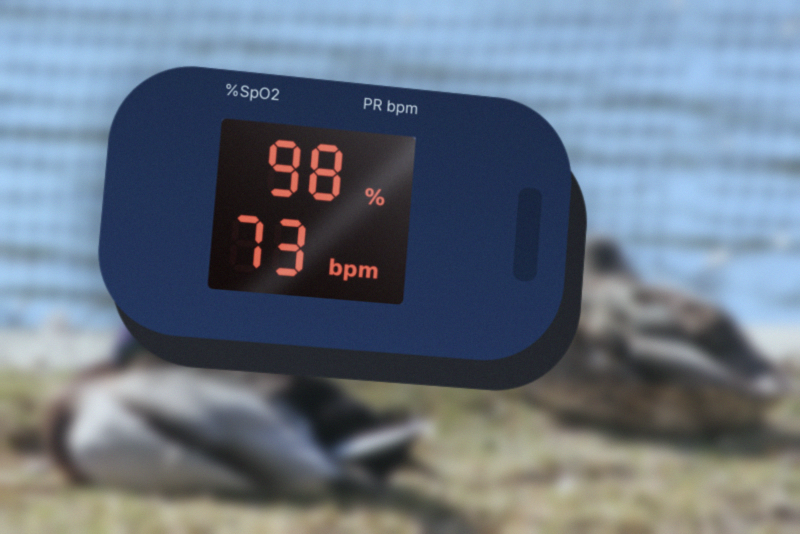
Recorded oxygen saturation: **98** %
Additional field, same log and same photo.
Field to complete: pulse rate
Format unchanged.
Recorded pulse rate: **73** bpm
